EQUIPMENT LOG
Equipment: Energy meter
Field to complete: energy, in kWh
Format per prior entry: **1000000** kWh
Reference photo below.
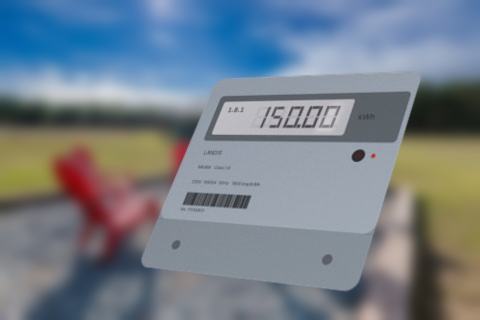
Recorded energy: **150.00** kWh
